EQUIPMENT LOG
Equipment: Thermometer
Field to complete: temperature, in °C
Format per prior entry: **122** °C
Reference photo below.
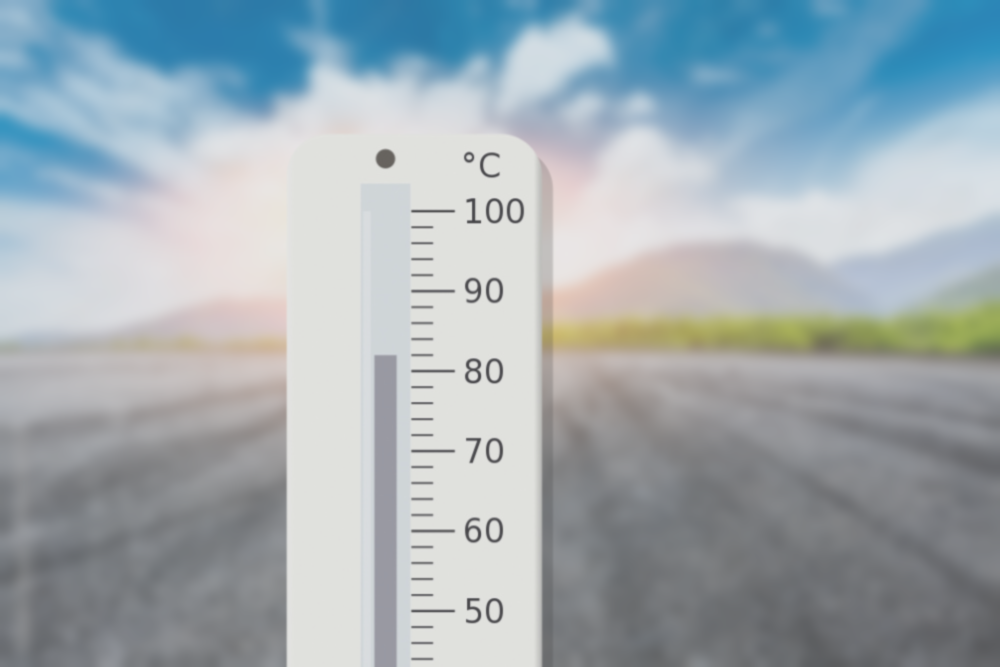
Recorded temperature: **82** °C
